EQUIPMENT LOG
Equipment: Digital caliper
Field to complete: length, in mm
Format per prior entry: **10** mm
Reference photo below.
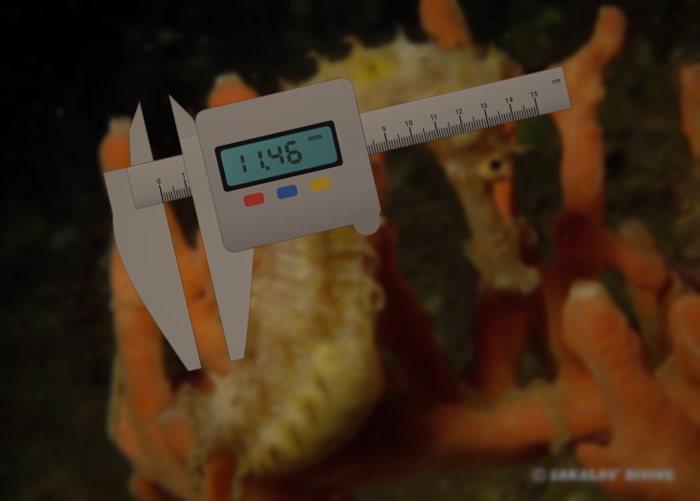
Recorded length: **11.46** mm
